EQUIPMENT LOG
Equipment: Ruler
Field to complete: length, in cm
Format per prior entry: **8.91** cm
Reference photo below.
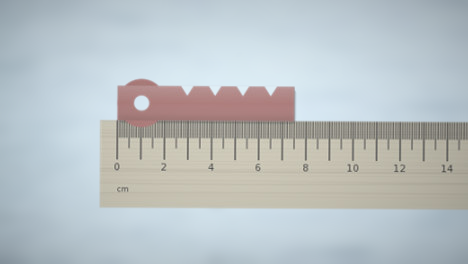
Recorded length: **7.5** cm
